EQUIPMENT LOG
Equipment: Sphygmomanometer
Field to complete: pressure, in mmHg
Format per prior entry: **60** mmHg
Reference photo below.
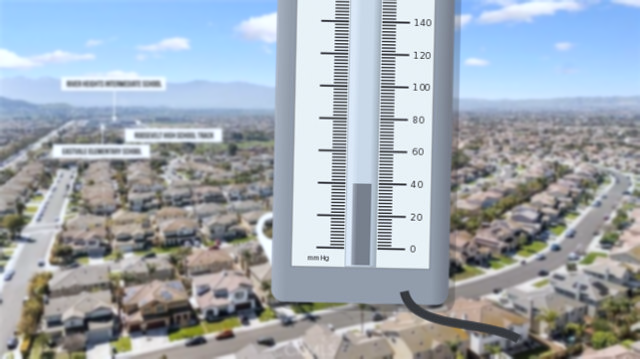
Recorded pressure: **40** mmHg
